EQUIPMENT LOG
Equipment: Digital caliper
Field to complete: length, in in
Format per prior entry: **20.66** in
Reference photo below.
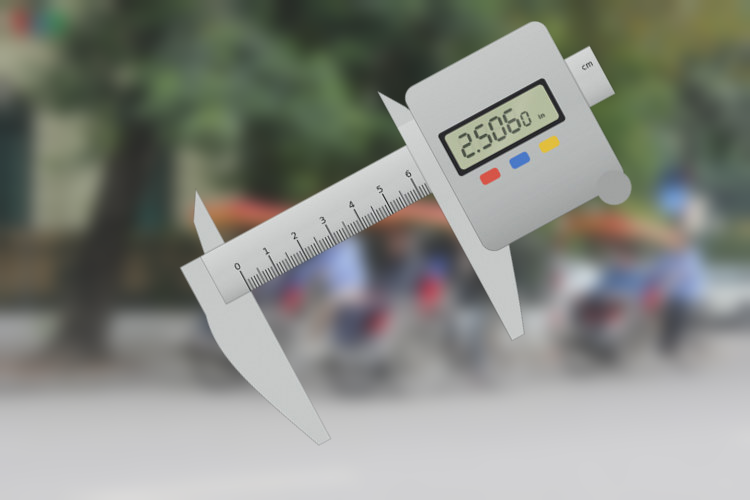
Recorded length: **2.5060** in
